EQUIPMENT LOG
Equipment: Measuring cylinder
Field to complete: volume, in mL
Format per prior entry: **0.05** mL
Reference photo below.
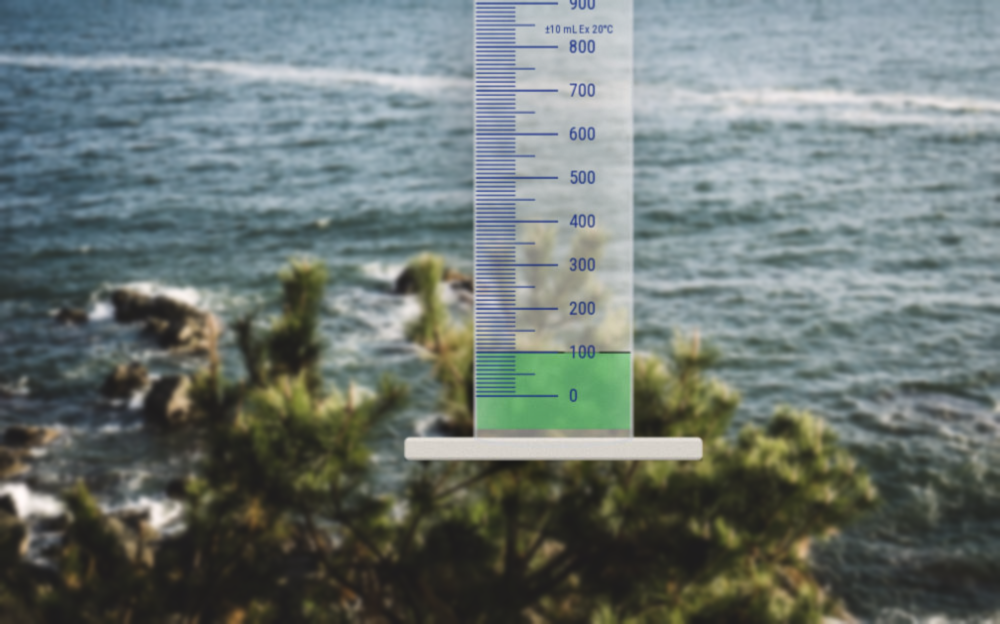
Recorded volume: **100** mL
